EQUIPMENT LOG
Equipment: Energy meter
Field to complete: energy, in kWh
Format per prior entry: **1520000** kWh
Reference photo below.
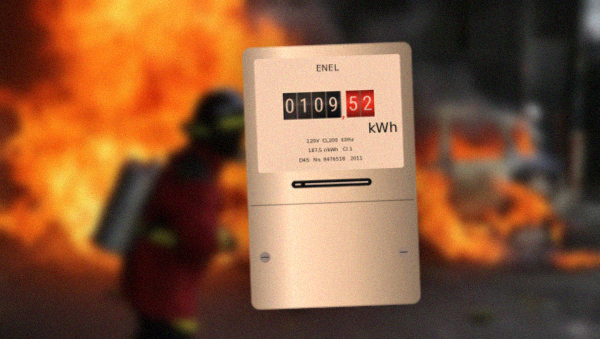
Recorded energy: **109.52** kWh
